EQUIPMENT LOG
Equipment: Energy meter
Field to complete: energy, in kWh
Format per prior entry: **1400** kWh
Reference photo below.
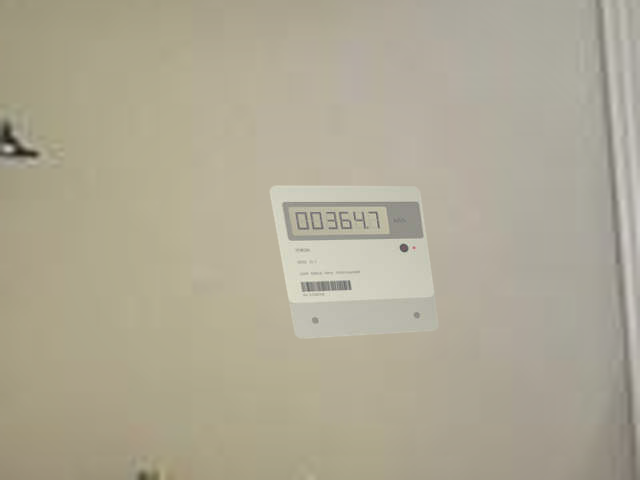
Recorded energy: **364.7** kWh
